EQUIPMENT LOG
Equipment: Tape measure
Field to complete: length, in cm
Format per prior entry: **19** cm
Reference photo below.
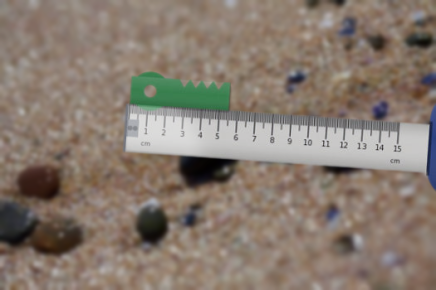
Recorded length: **5.5** cm
